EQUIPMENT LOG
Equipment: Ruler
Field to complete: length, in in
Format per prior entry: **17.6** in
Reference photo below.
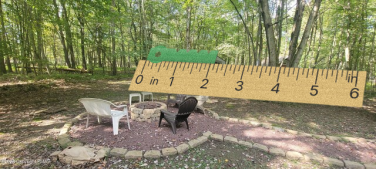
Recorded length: **2.125** in
